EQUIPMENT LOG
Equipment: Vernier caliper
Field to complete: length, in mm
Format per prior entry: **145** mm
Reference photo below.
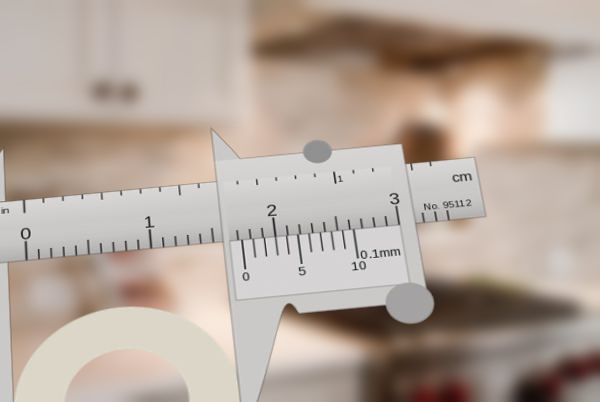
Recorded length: **17.3** mm
